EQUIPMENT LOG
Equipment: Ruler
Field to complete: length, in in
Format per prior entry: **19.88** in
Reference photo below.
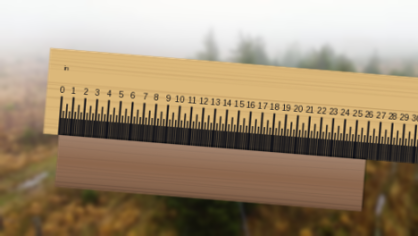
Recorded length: **26** in
